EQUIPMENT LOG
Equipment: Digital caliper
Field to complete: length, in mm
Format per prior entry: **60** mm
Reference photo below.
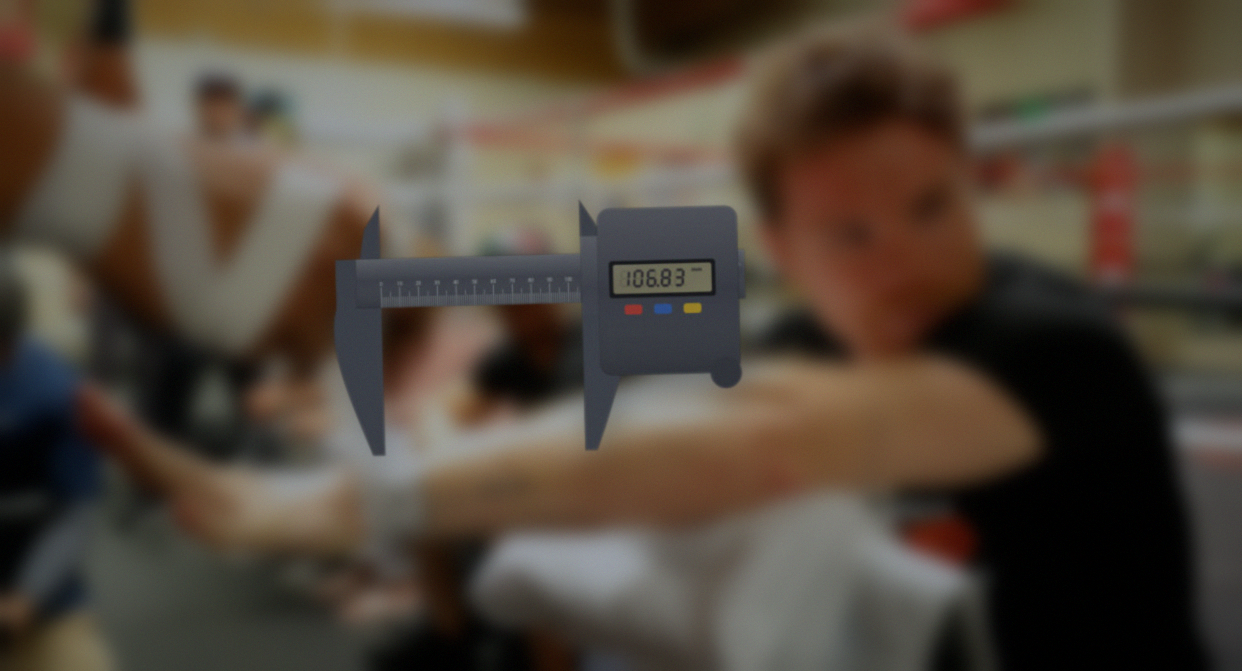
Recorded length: **106.83** mm
